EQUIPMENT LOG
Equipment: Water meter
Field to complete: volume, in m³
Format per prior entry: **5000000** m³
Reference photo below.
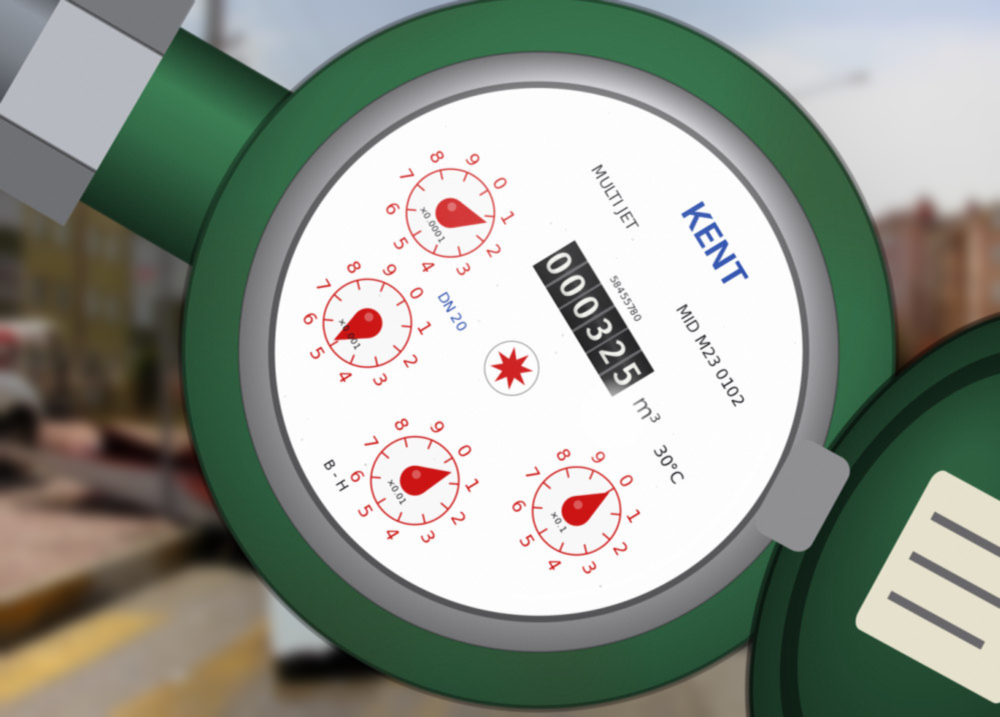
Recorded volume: **325.0051** m³
